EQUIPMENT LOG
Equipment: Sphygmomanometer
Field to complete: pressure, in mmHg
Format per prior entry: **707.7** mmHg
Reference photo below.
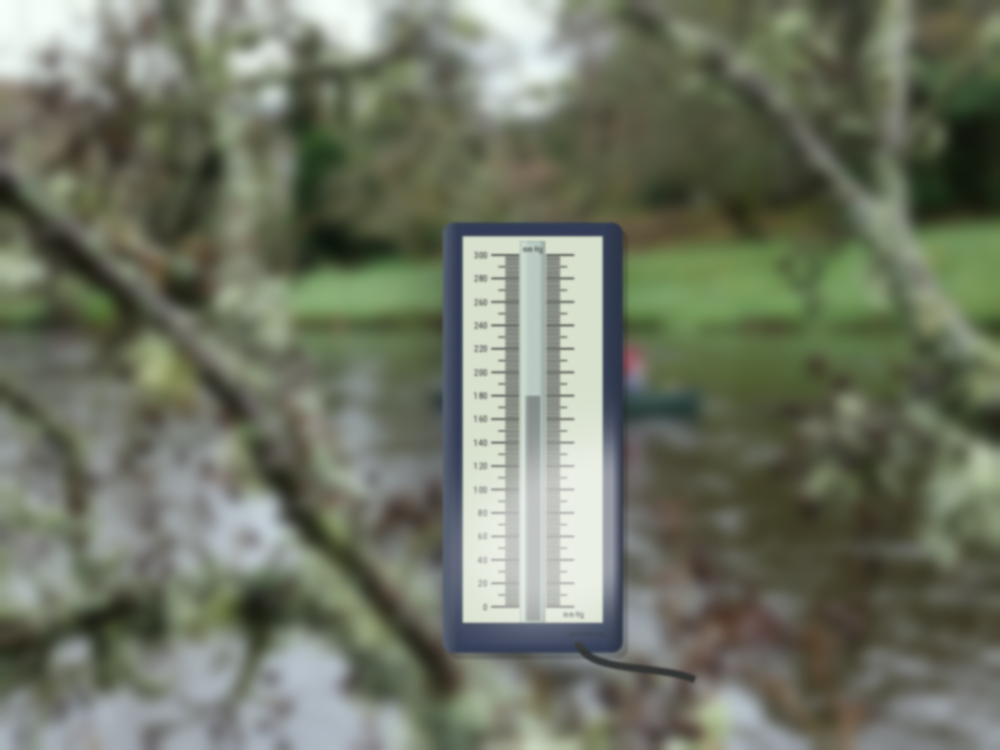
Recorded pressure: **180** mmHg
